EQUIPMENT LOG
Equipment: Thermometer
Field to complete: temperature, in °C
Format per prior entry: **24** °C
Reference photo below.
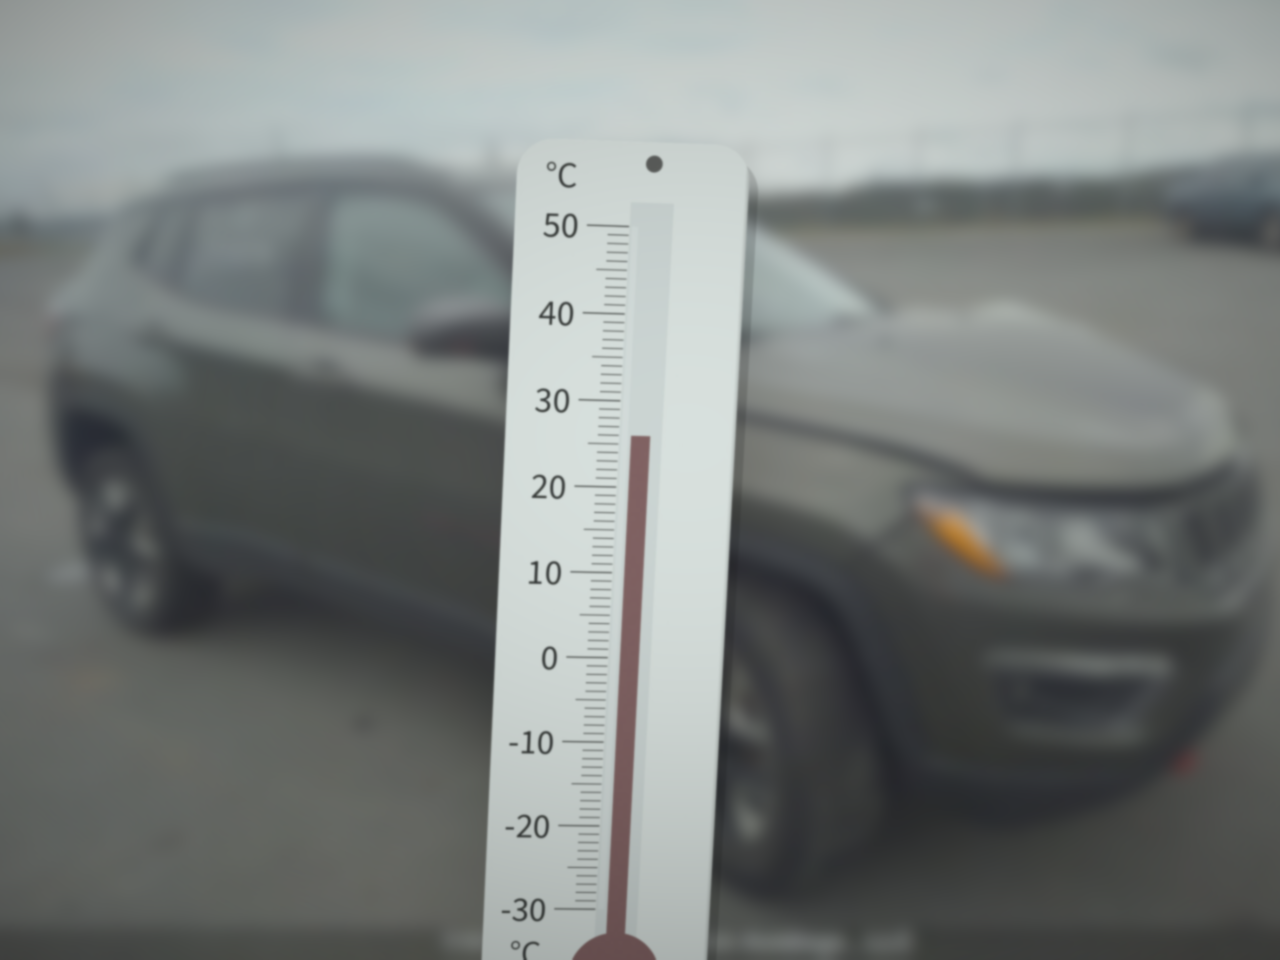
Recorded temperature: **26** °C
